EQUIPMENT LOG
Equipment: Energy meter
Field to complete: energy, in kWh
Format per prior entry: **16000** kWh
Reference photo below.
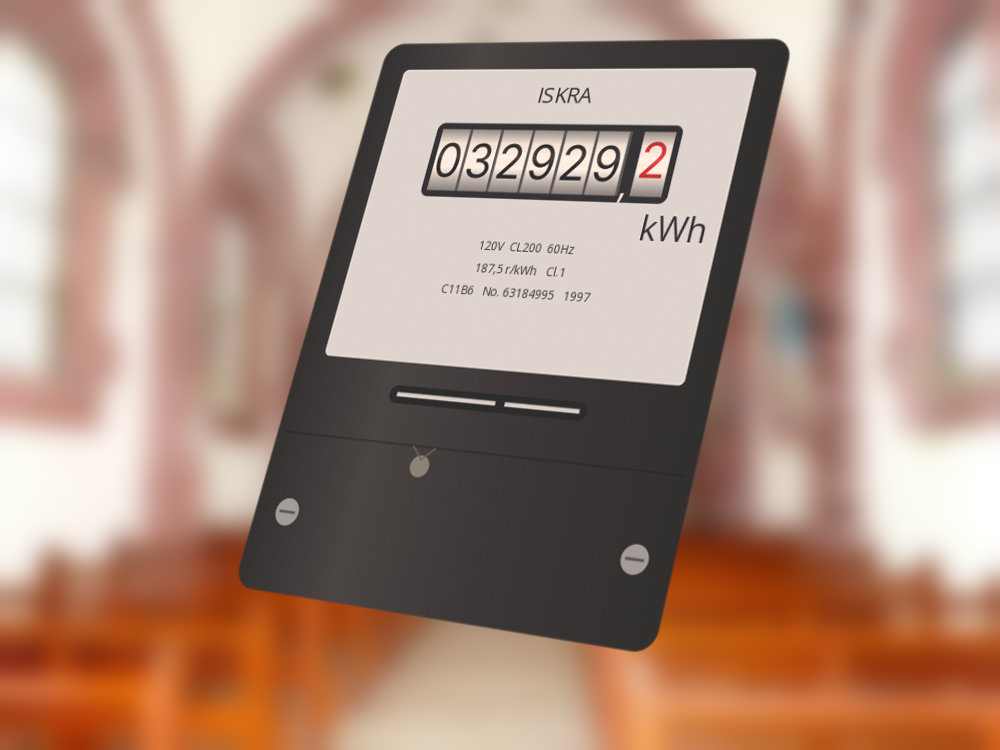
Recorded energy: **32929.2** kWh
